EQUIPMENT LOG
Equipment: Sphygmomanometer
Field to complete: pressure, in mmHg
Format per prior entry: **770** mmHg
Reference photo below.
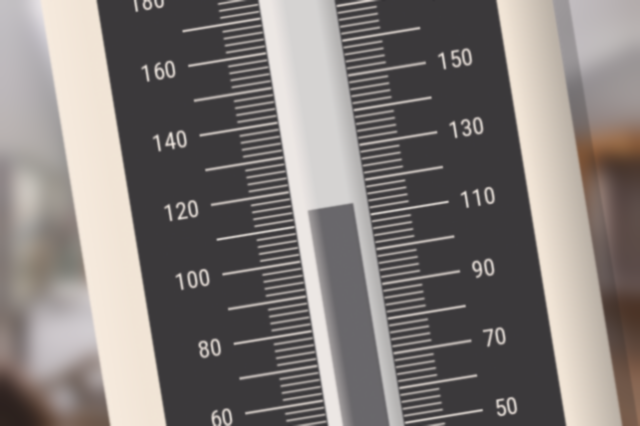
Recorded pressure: **114** mmHg
